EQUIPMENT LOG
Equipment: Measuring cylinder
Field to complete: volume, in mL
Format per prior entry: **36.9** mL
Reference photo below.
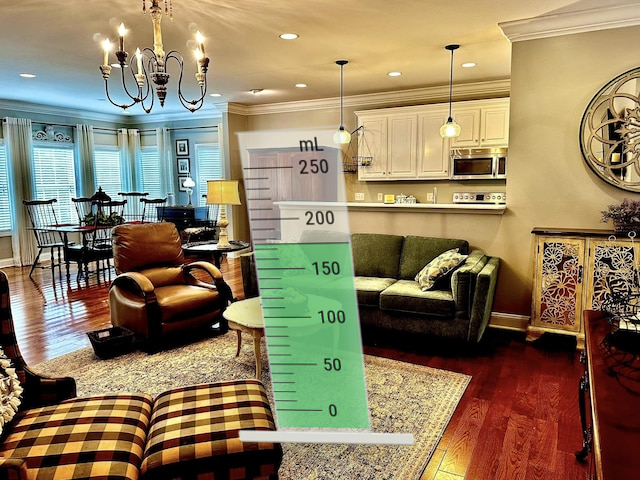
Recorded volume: **175** mL
